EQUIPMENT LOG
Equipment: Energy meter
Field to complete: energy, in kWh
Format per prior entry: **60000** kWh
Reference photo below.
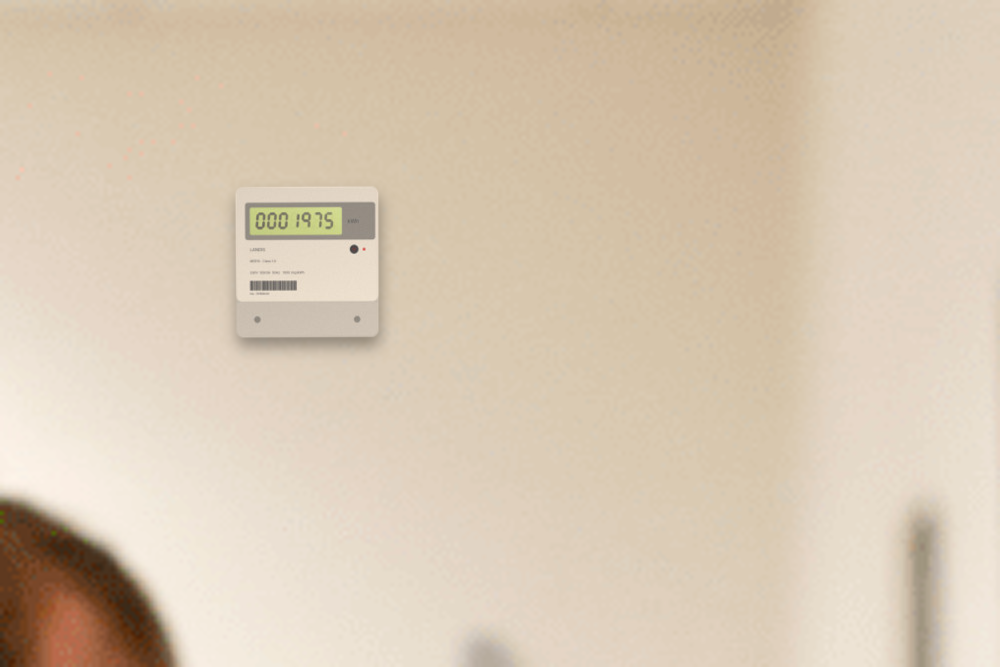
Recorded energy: **1975** kWh
